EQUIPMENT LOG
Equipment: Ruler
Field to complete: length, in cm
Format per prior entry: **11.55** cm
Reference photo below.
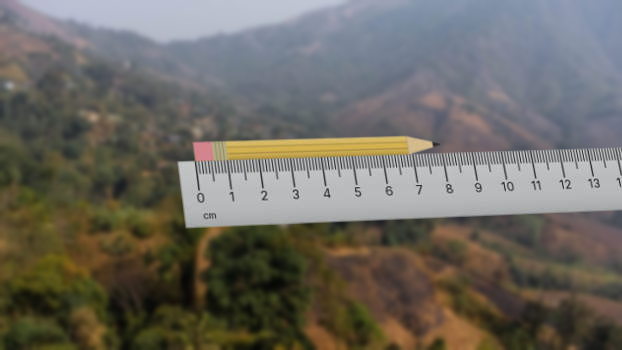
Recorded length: **8** cm
